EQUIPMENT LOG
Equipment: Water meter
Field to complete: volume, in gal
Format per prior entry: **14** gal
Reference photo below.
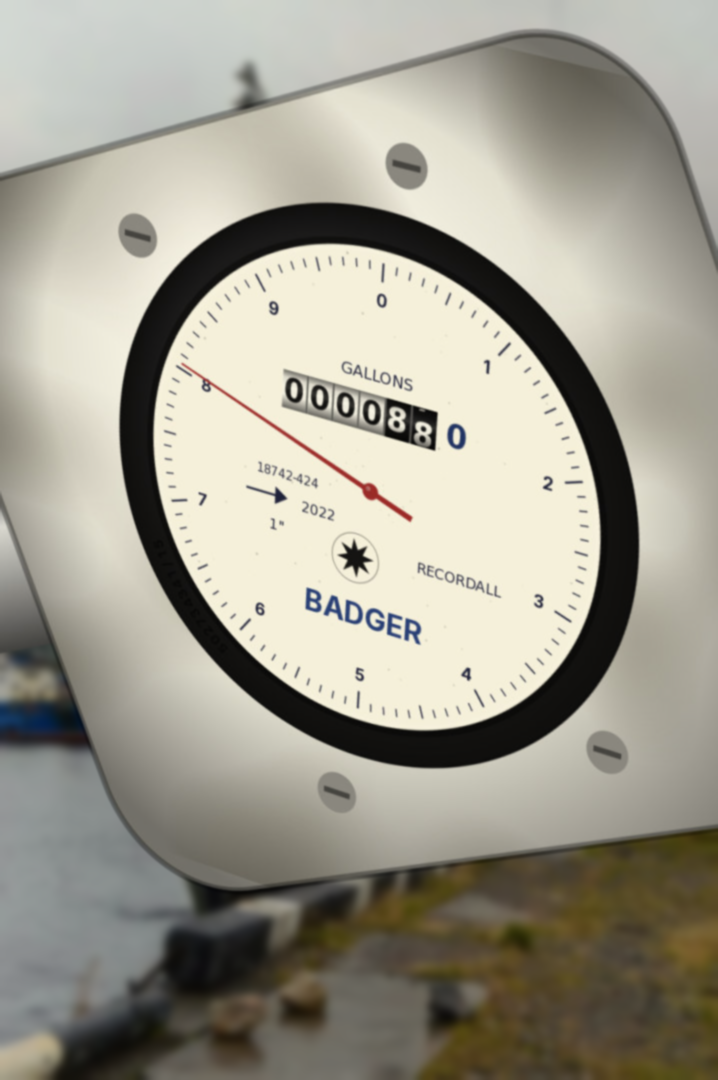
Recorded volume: **878.0** gal
